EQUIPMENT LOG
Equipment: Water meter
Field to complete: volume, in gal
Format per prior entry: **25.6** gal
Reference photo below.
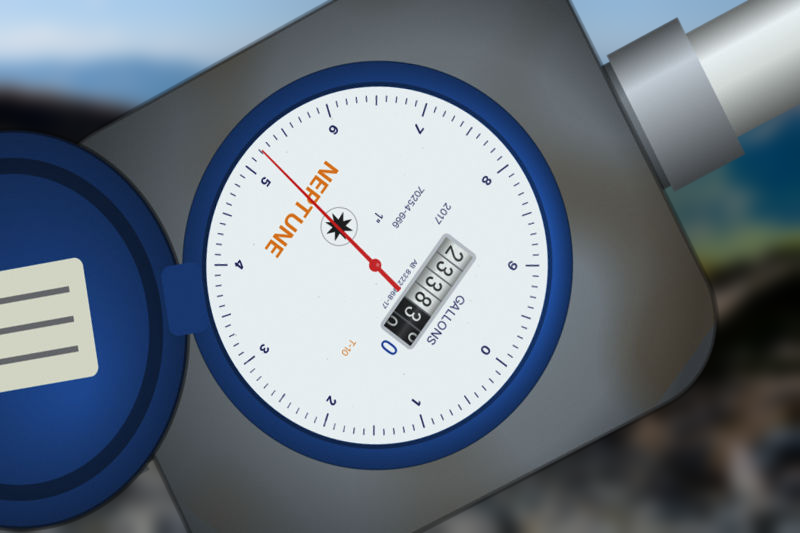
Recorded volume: **2338385.2** gal
